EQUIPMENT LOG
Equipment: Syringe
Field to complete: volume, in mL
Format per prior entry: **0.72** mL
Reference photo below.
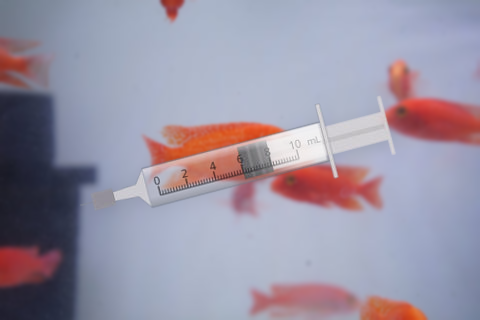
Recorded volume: **6** mL
